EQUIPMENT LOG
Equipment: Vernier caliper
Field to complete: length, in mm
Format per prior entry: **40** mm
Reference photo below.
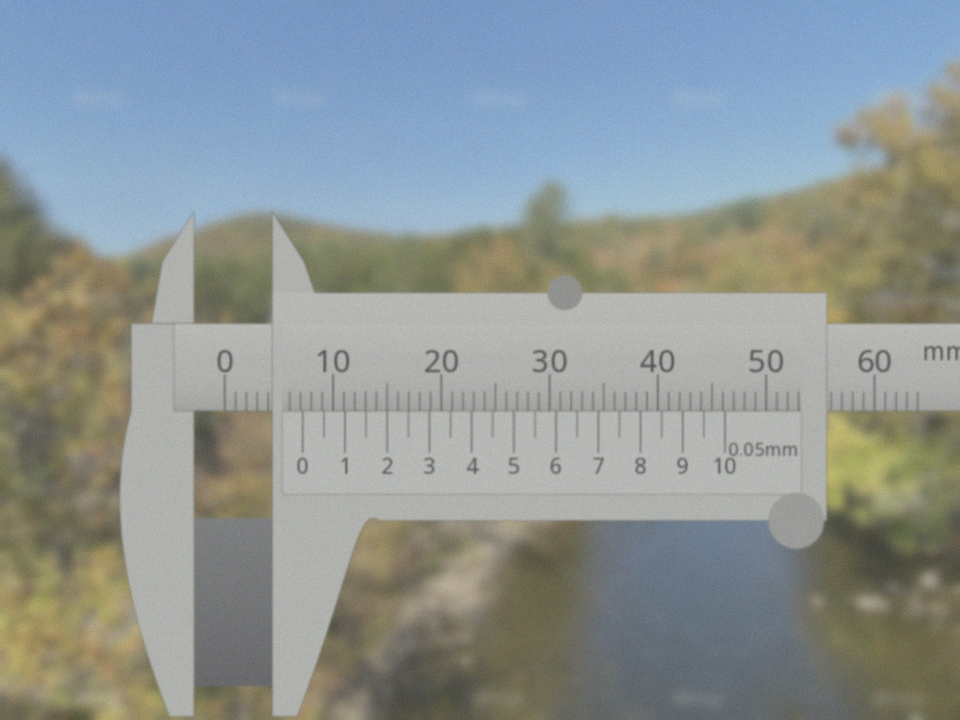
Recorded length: **7.2** mm
